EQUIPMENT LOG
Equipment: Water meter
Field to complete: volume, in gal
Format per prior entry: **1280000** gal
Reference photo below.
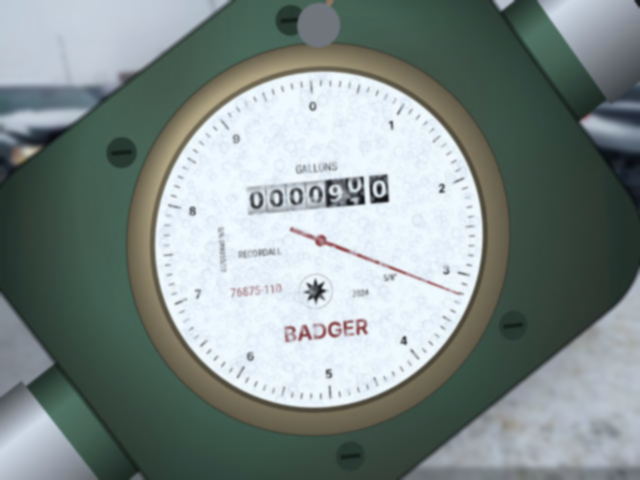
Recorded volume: **903.2** gal
